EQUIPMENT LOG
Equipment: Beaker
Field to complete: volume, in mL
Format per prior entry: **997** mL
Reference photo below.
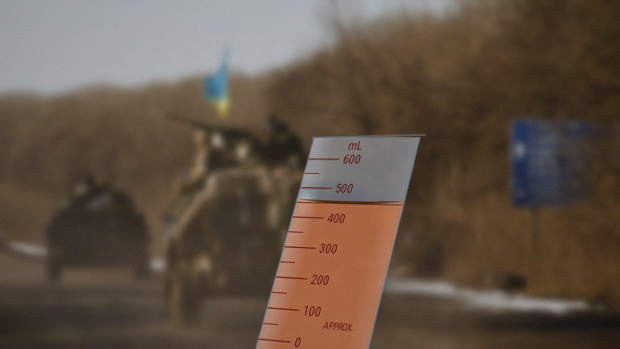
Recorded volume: **450** mL
